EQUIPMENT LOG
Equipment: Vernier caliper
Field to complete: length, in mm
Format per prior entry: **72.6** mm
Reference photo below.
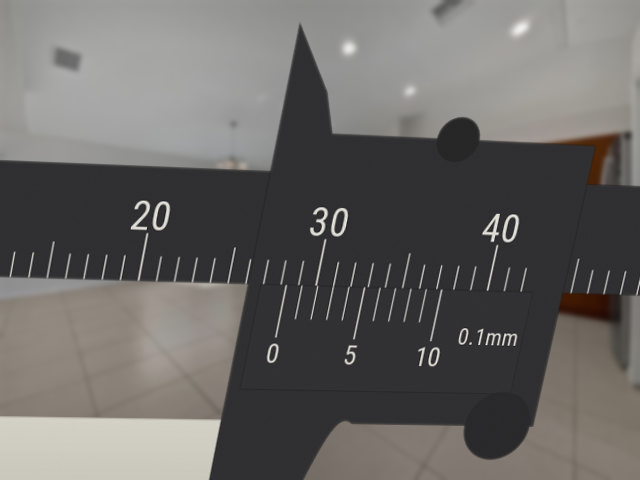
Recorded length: **28.3** mm
